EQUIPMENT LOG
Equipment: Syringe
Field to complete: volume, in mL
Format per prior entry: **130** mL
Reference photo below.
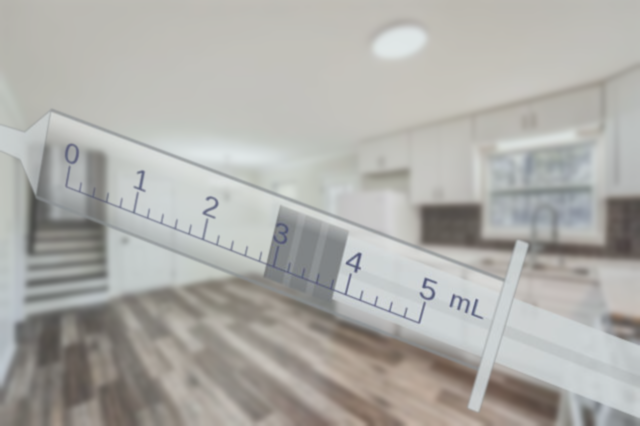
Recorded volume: **2.9** mL
